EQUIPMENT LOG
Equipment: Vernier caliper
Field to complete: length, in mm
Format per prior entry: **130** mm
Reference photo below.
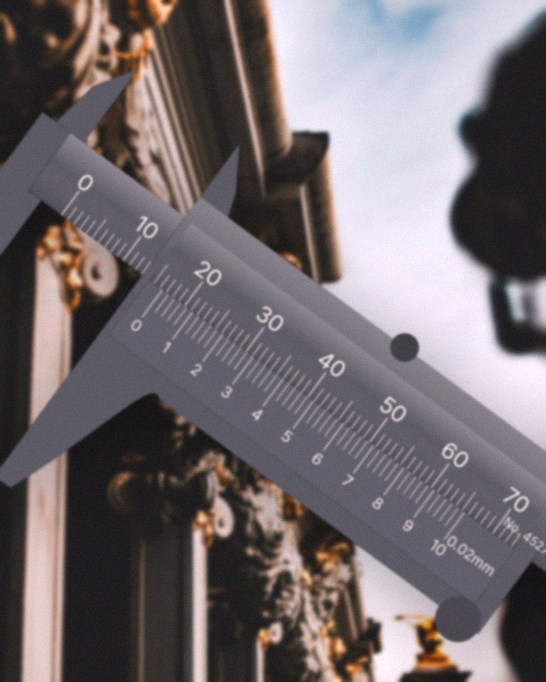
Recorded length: **16.4** mm
